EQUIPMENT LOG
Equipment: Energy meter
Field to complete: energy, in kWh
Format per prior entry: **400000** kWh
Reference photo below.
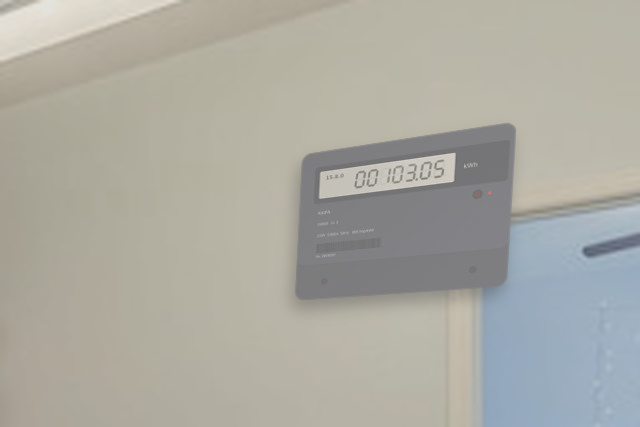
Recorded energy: **103.05** kWh
